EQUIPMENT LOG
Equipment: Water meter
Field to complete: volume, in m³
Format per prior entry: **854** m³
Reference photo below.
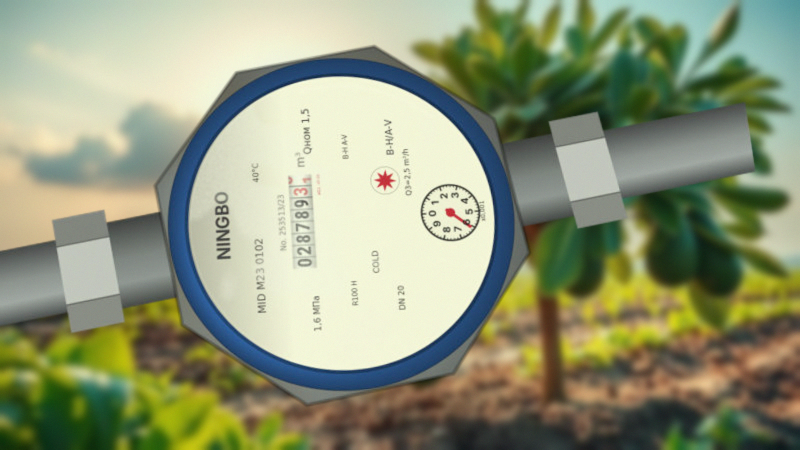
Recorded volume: **28789.306** m³
